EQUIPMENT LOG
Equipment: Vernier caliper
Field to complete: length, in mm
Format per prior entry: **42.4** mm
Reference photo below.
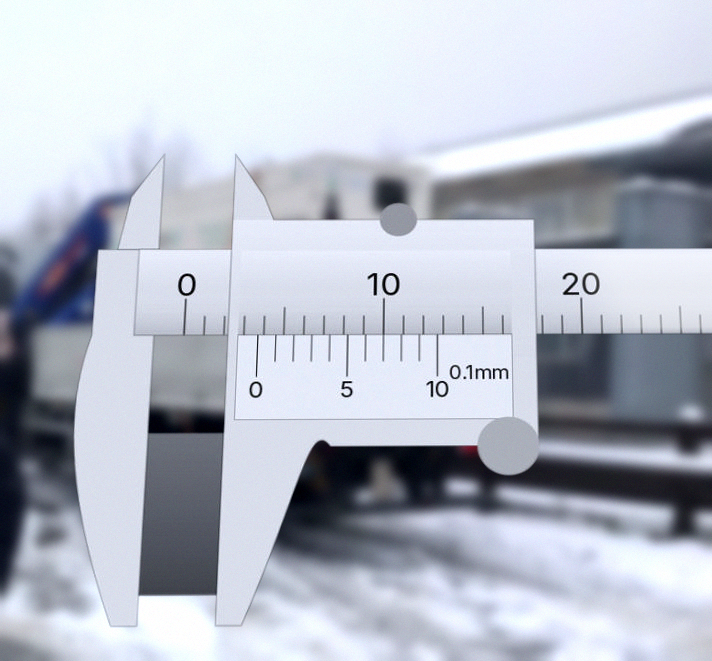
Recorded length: **3.7** mm
